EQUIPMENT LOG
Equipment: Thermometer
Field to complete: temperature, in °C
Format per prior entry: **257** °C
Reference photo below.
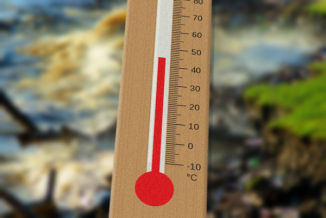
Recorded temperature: **45** °C
